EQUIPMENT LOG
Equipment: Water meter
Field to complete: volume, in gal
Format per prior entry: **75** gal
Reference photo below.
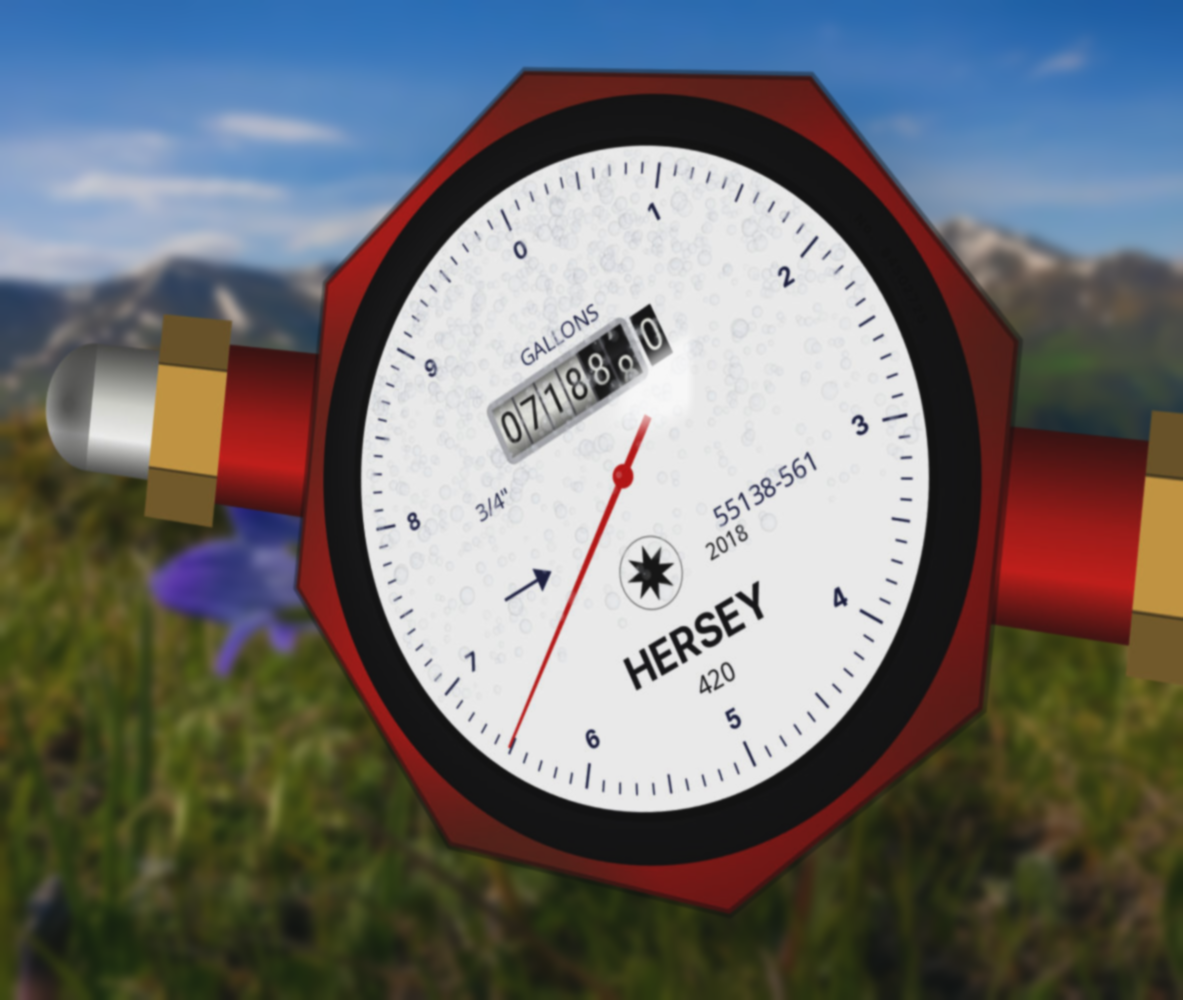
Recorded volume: **718876.5** gal
